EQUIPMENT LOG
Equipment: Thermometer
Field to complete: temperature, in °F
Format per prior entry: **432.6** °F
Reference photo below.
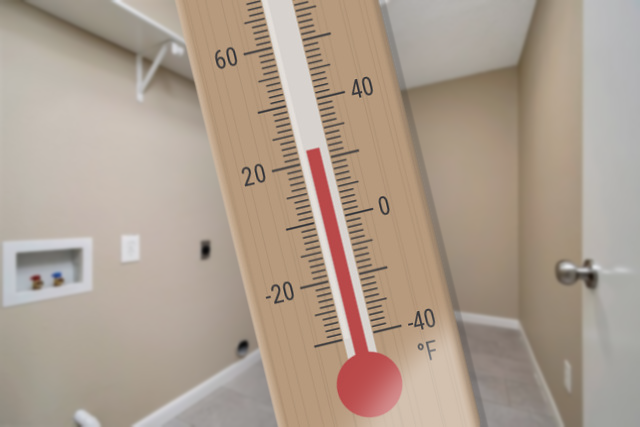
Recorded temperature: **24** °F
